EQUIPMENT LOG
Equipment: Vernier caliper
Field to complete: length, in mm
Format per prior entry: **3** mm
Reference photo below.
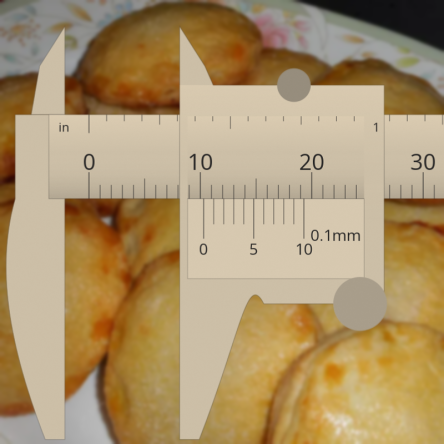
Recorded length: **10.3** mm
